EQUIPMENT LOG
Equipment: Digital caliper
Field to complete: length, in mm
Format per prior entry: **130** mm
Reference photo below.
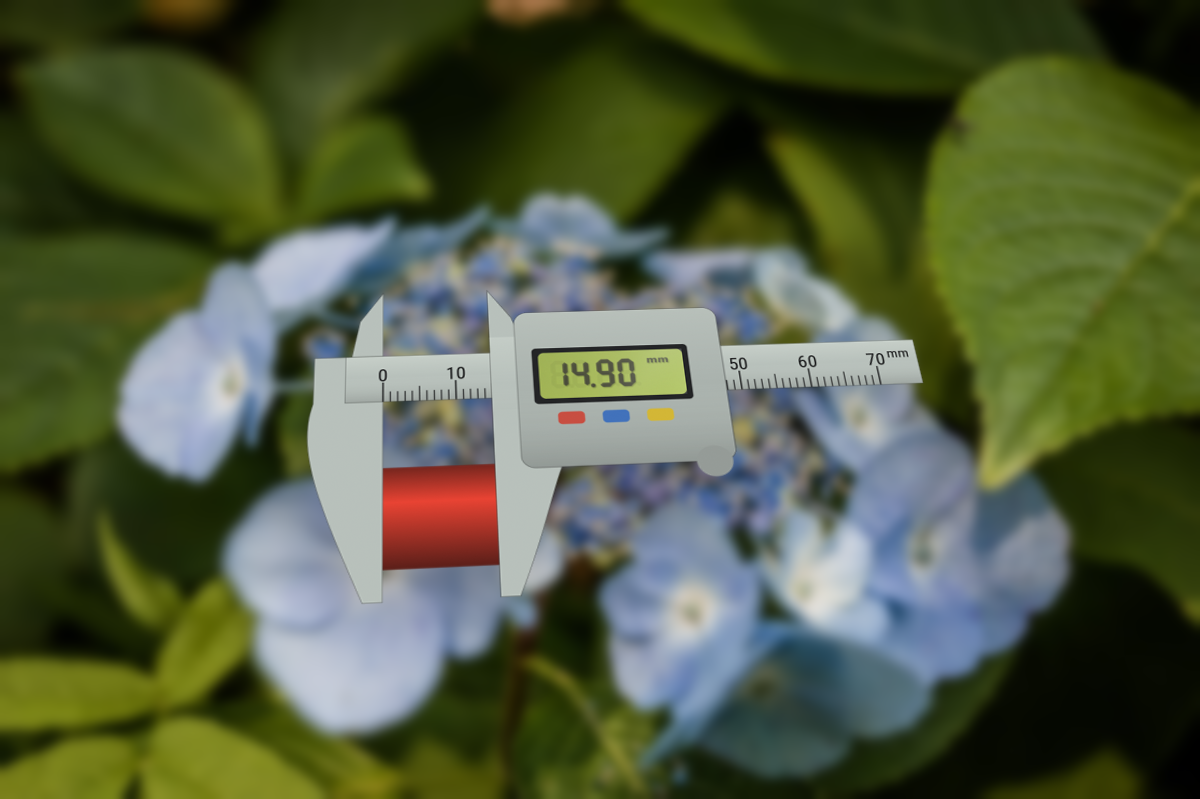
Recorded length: **14.90** mm
